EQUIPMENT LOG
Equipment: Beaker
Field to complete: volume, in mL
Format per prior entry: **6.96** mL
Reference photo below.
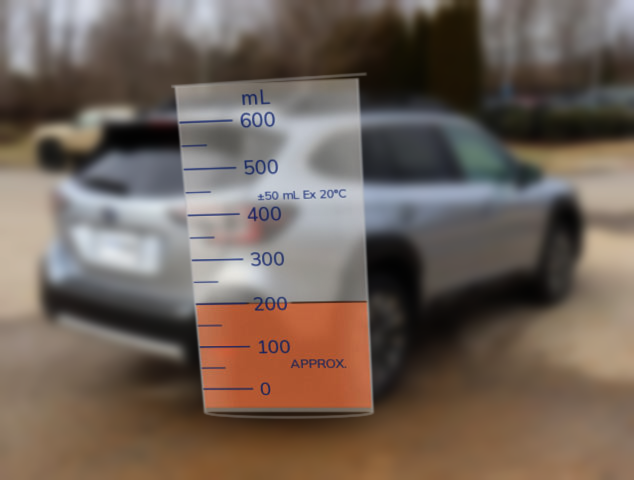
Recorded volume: **200** mL
